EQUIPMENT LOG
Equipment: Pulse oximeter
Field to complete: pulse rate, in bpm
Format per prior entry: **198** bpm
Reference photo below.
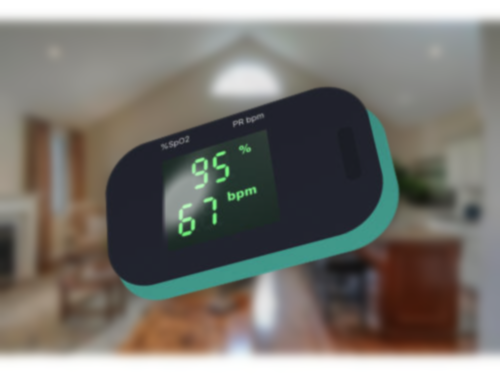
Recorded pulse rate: **67** bpm
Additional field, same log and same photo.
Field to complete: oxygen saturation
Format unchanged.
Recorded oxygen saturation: **95** %
